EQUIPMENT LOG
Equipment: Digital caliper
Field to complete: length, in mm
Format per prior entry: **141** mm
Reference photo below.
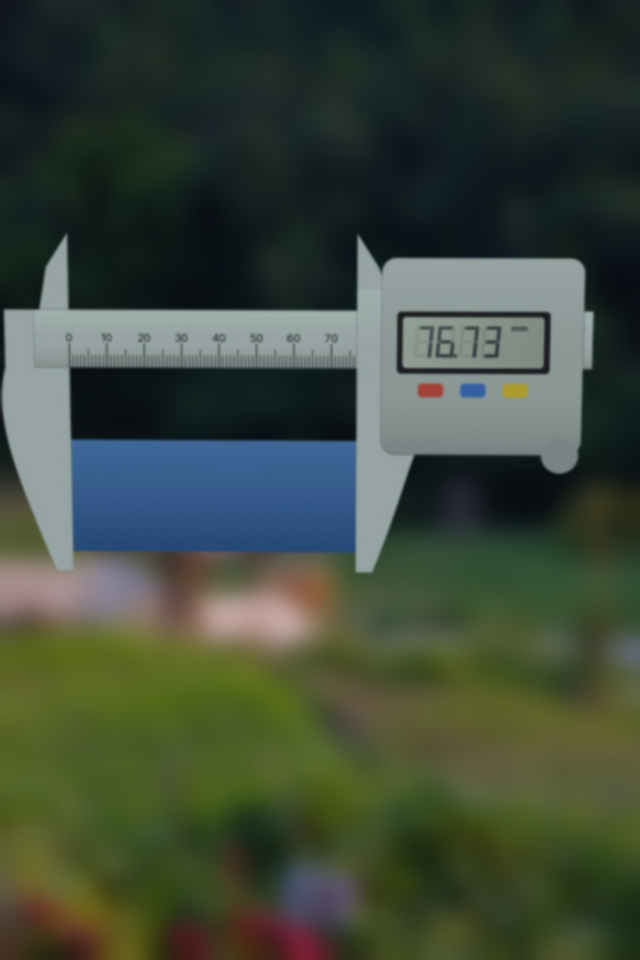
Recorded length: **76.73** mm
